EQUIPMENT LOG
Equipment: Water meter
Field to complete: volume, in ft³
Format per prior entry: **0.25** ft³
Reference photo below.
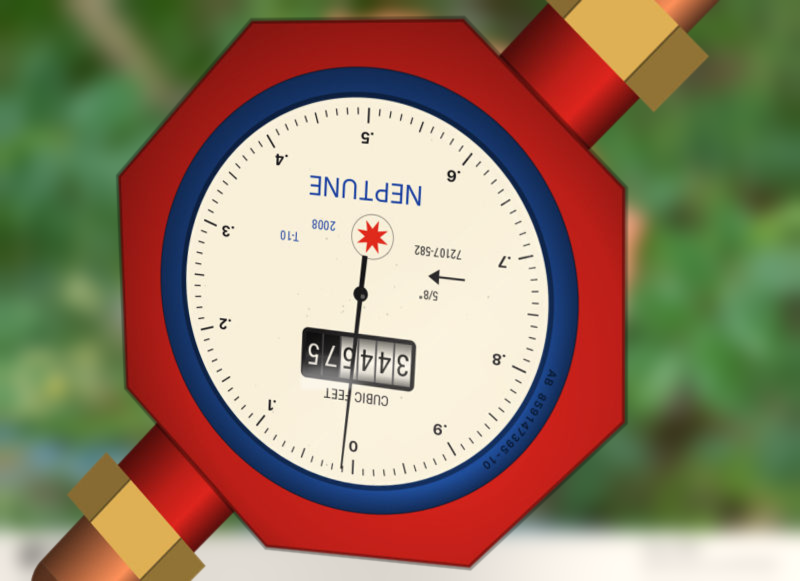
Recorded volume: **344575.01** ft³
